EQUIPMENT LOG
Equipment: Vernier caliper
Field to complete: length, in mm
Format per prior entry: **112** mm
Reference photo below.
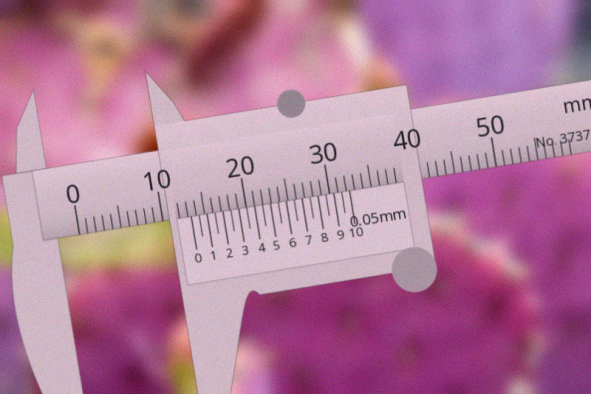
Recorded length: **13.4** mm
